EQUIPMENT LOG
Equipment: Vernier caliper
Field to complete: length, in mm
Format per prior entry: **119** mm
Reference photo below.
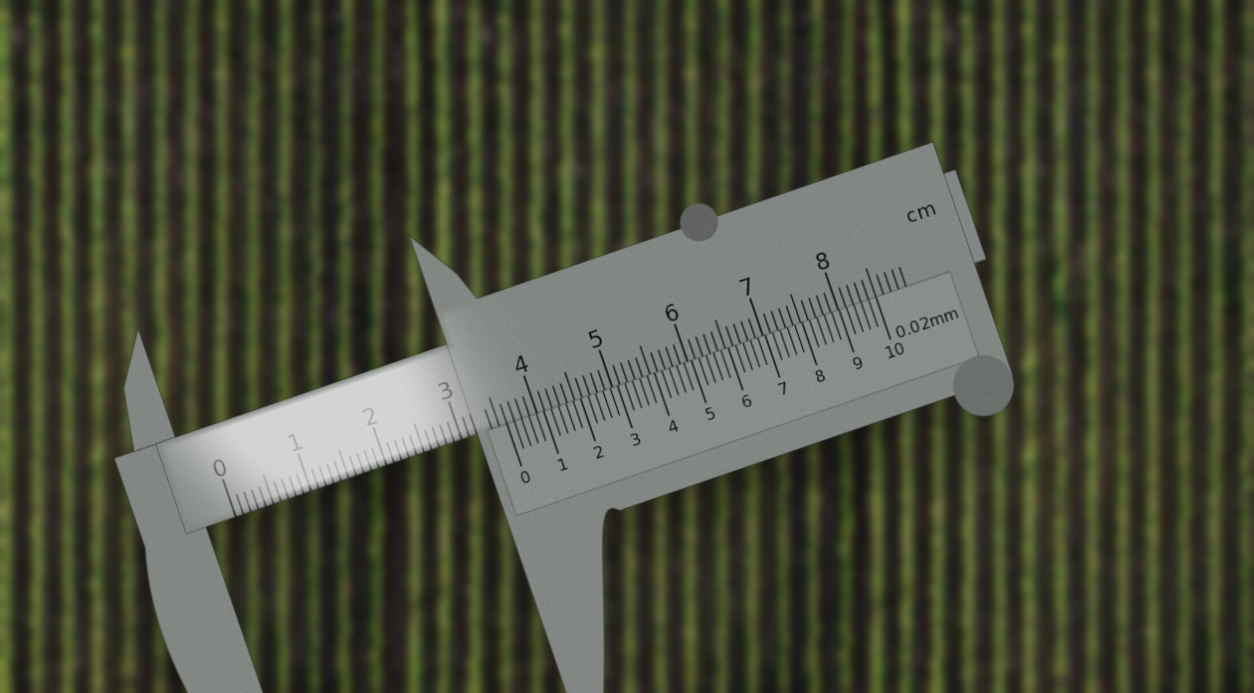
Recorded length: **36.0** mm
